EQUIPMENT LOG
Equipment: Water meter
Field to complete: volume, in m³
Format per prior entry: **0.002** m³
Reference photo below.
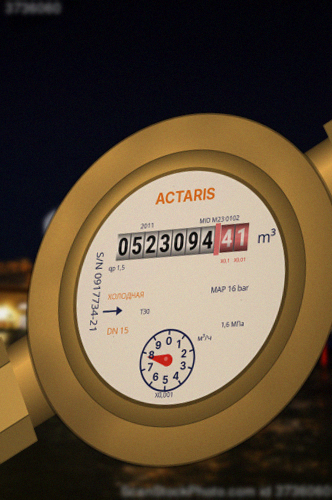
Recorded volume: **523094.417** m³
